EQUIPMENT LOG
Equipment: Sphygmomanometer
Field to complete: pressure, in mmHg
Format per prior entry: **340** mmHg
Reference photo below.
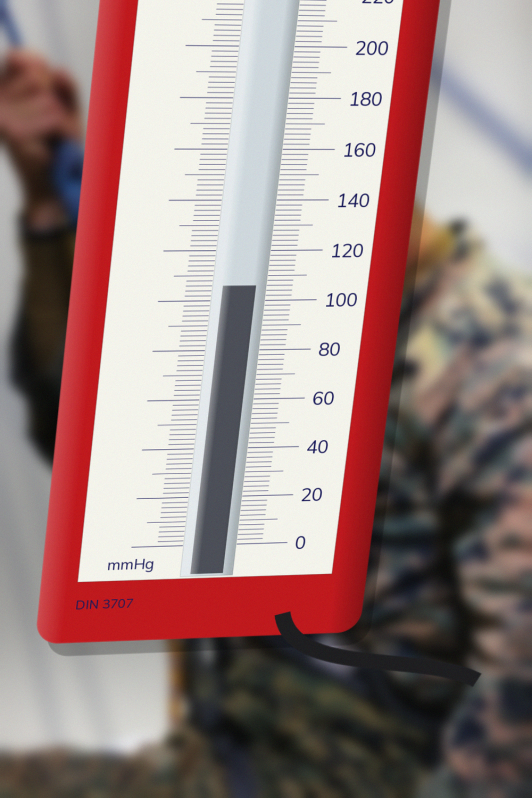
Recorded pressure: **106** mmHg
